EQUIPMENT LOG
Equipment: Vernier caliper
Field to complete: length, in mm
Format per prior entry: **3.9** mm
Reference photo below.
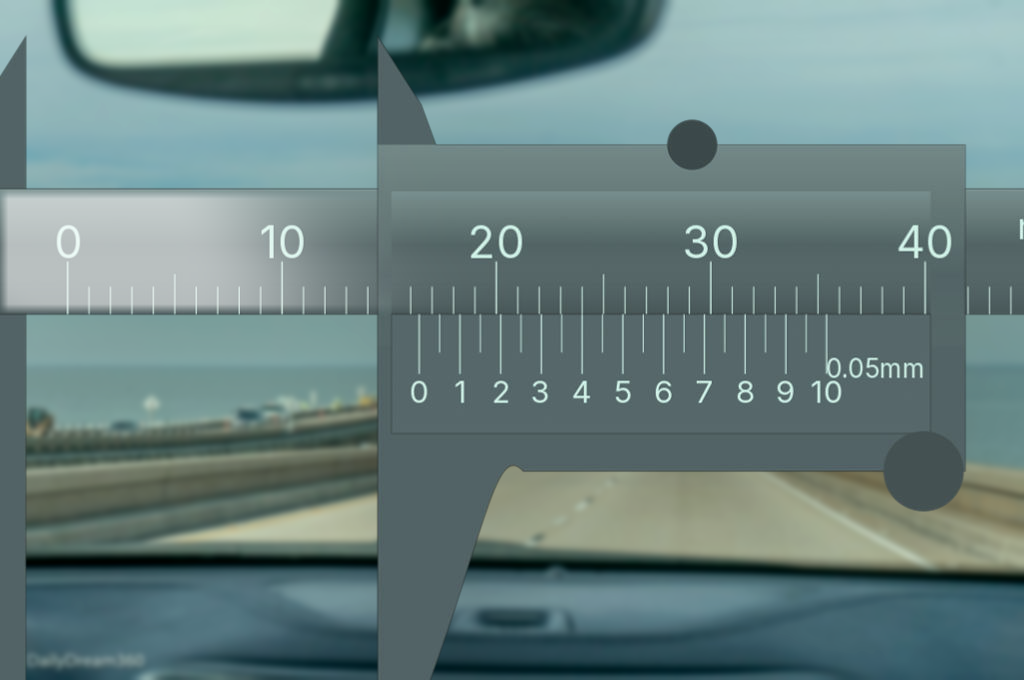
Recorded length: **16.4** mm
